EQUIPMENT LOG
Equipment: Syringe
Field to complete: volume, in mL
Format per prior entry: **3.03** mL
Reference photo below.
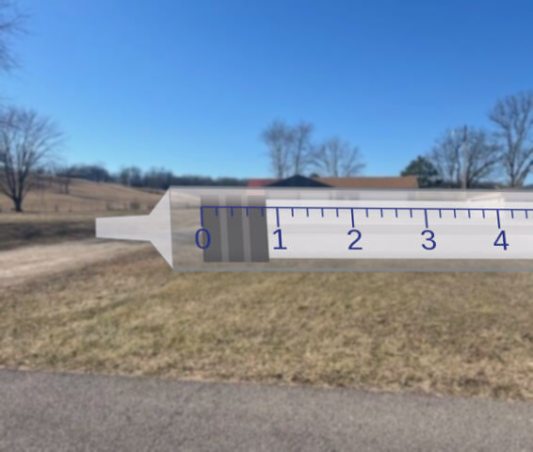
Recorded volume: **0** mL
